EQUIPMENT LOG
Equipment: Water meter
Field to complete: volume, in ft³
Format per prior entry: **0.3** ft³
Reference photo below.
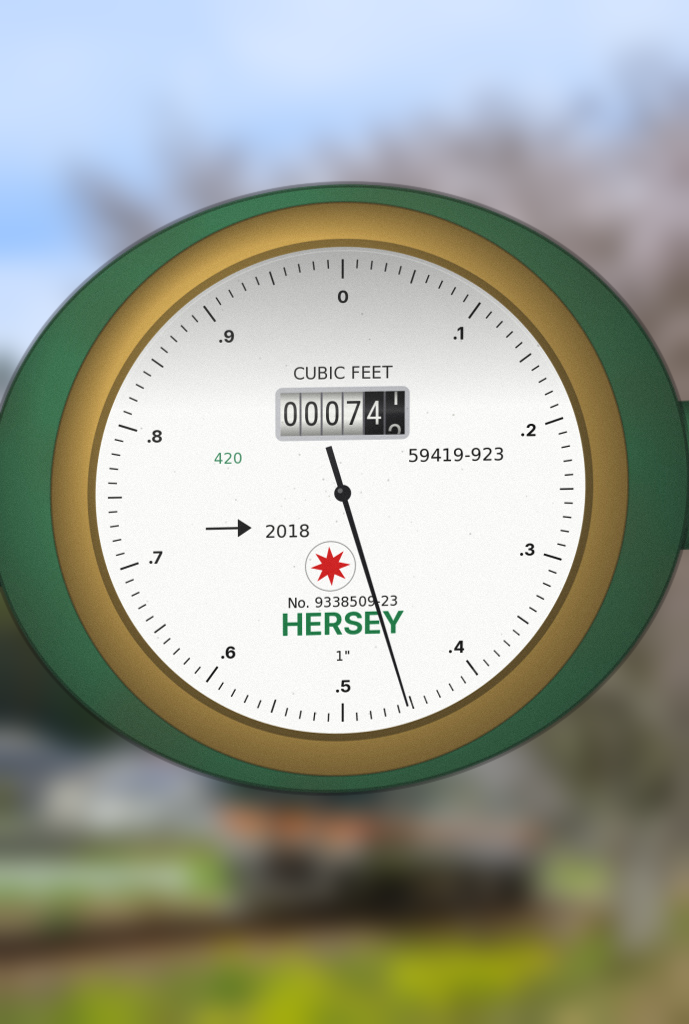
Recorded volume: **741.45** ft³
